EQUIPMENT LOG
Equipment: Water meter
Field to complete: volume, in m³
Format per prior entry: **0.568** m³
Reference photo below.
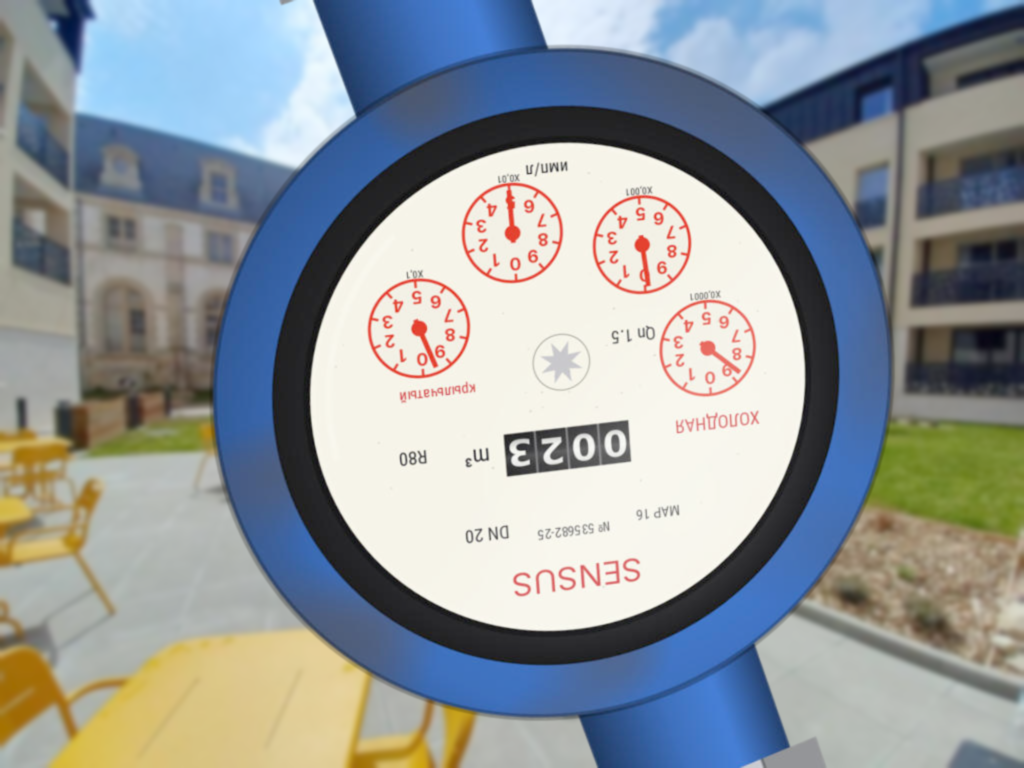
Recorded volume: **22.9498** m³
